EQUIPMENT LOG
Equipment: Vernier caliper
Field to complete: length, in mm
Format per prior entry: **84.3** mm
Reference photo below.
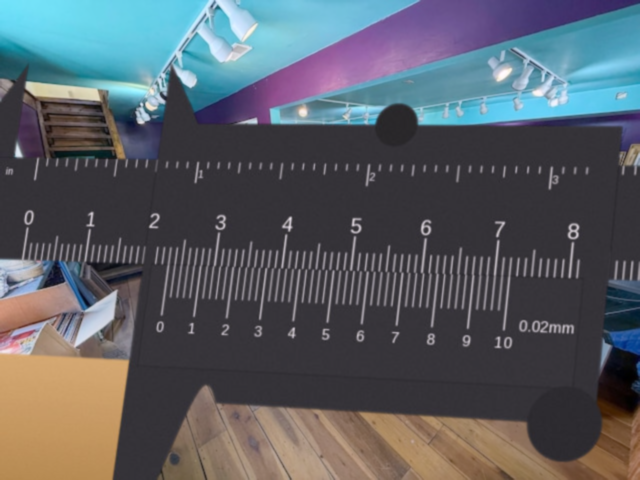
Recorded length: **23.0** mm
